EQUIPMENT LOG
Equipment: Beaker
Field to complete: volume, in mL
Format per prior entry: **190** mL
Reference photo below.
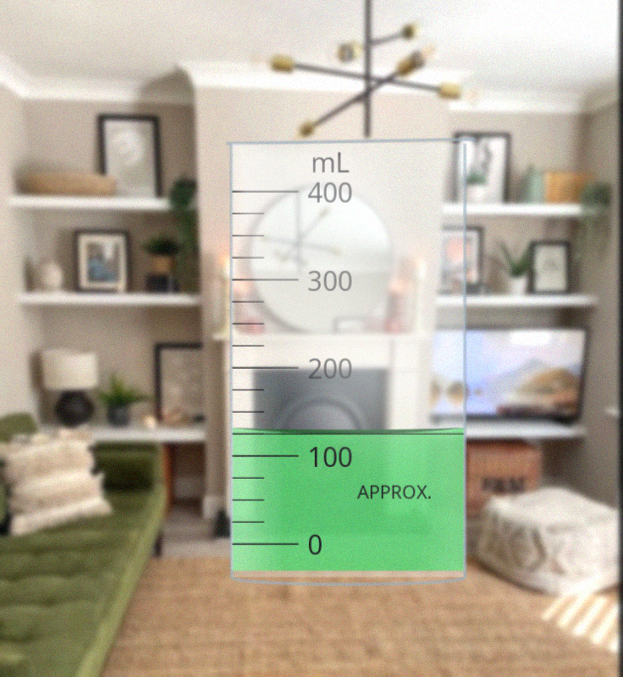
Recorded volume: **125** mL
